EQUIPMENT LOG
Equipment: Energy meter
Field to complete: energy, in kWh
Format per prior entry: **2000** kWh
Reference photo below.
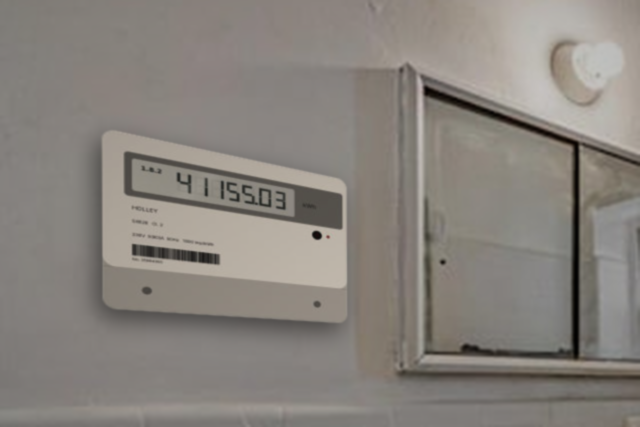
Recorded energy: **41155.03** kWh
